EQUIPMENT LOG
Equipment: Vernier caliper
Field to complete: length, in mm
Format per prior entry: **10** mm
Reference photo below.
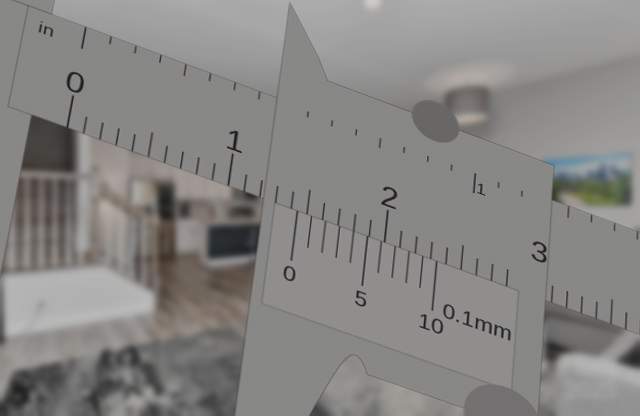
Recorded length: **14.4** mm
